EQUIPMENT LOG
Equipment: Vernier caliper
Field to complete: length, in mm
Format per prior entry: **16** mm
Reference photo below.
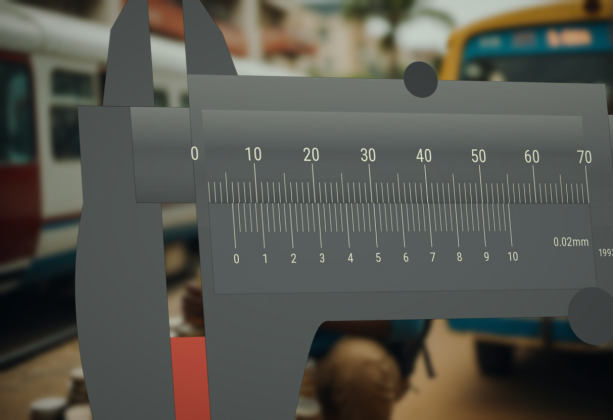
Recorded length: **5.8** mm
